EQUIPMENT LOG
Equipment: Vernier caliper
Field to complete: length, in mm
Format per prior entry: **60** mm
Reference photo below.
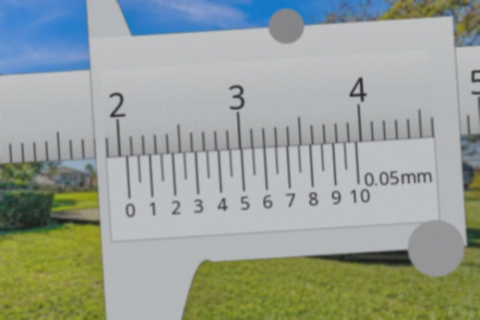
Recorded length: **20.6** mm
